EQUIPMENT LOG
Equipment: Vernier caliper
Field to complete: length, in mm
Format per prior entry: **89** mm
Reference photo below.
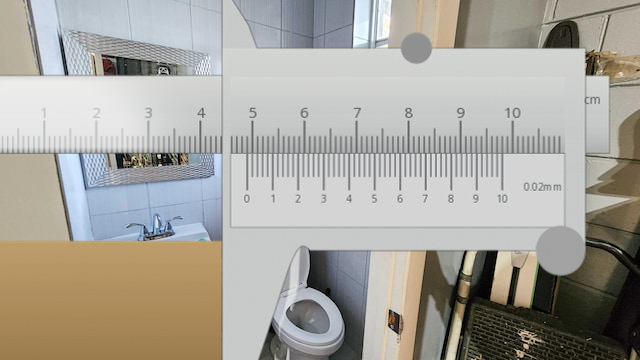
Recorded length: **49.0** mm
